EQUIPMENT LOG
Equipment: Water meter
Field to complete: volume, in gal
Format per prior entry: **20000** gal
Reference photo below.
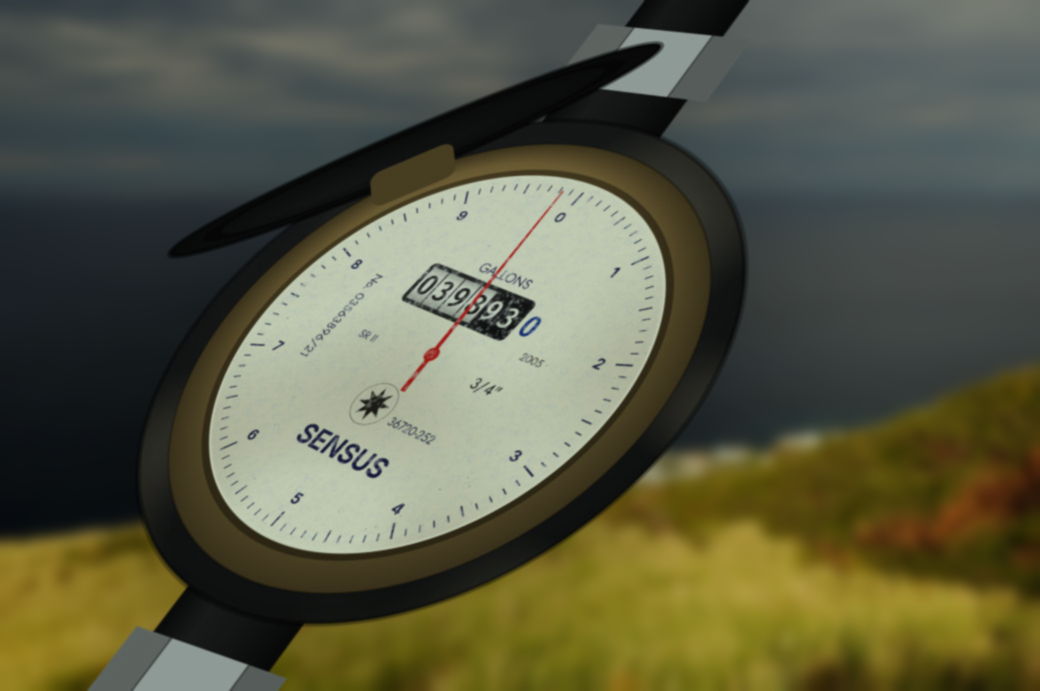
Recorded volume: **398929.8** gal
